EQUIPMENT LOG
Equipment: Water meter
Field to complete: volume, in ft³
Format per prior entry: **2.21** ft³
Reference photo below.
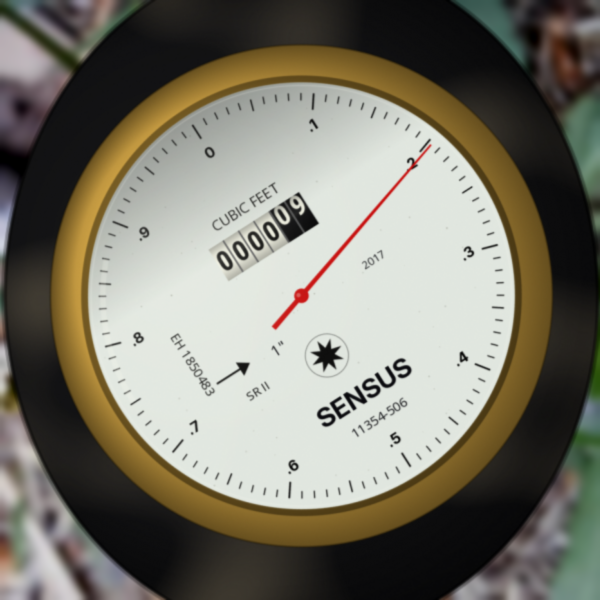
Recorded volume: **9.20** ft³
